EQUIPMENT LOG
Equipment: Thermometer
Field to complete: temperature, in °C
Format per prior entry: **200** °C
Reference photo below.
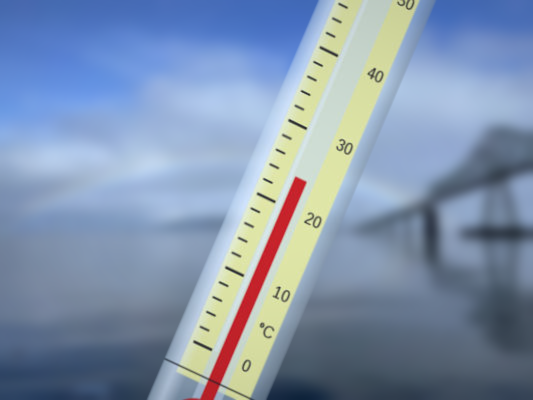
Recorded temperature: **24** °C
